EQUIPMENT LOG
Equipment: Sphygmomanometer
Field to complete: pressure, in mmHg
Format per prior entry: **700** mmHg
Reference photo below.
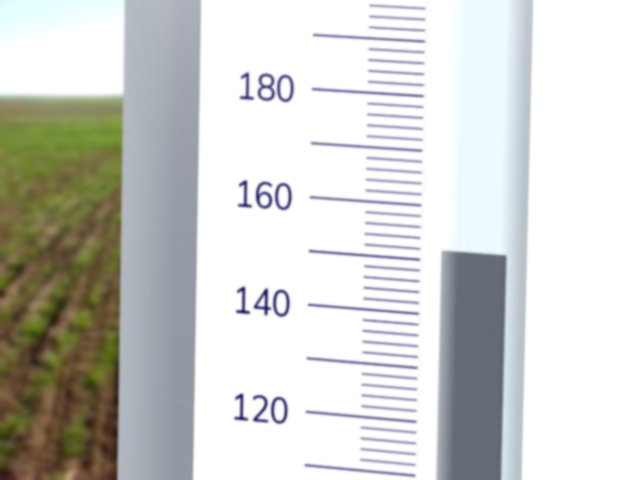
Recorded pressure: **152** mmHg
